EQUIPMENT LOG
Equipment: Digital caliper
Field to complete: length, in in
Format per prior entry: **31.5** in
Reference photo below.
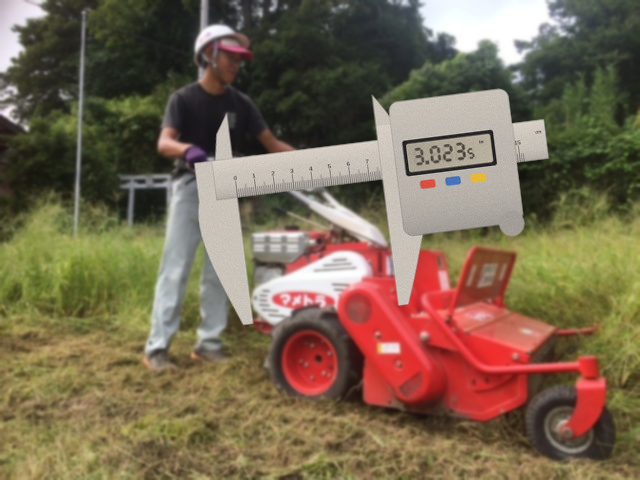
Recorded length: **3.0235** in
